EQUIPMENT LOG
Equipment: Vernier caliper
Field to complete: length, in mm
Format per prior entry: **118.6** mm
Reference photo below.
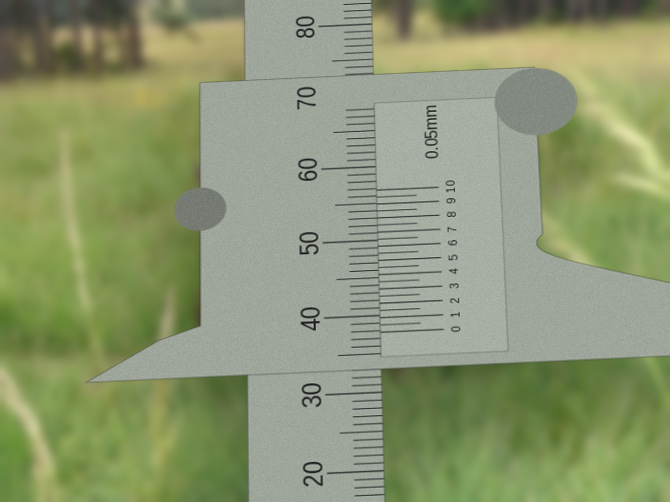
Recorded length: **37.8** mm
